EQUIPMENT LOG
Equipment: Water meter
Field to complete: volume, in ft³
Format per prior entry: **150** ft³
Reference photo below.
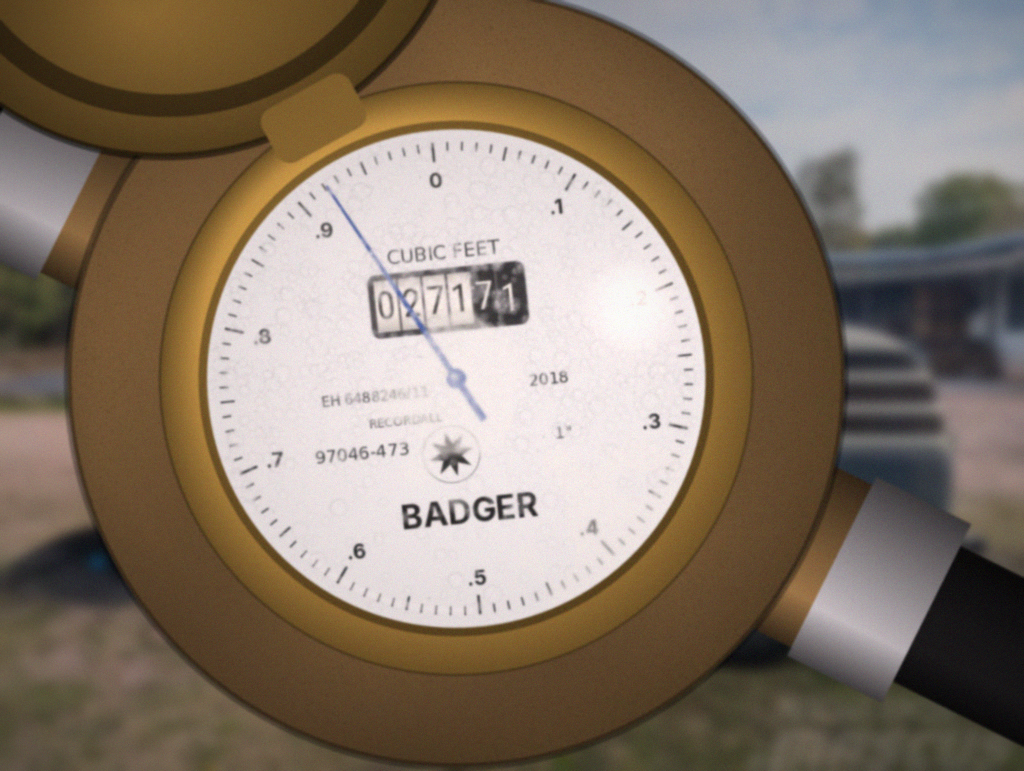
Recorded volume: **27170.92** ft³
